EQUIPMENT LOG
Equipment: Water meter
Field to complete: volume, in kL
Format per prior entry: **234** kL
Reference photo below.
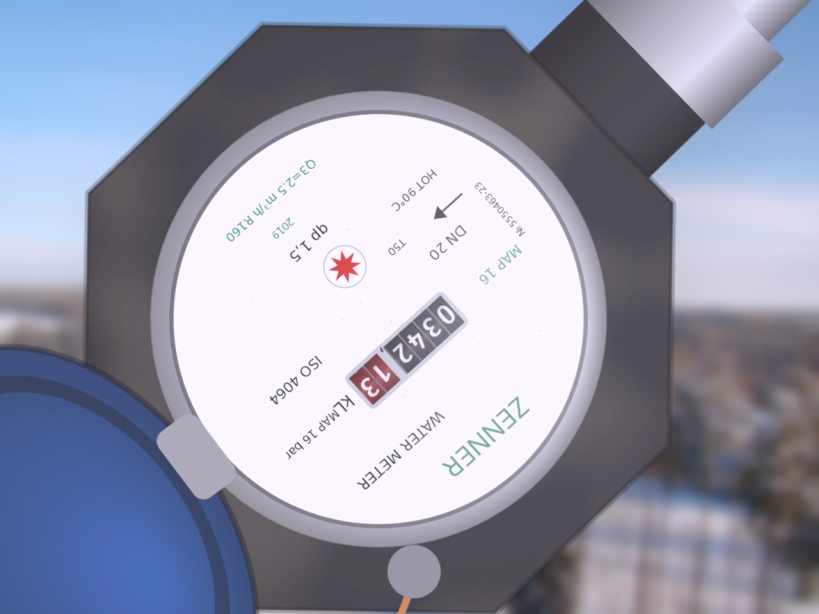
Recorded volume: **342.13** kL
